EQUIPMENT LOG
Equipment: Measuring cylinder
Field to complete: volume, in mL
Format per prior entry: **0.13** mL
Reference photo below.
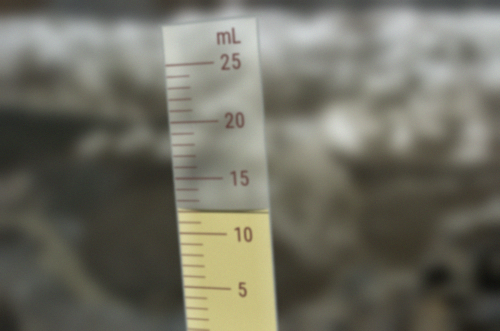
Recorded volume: **12** mL
